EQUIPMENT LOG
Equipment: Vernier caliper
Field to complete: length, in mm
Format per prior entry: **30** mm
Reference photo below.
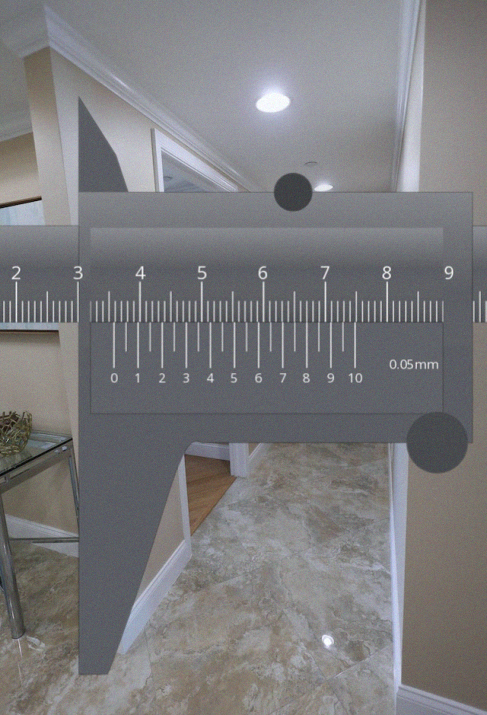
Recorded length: **35.8** mm
